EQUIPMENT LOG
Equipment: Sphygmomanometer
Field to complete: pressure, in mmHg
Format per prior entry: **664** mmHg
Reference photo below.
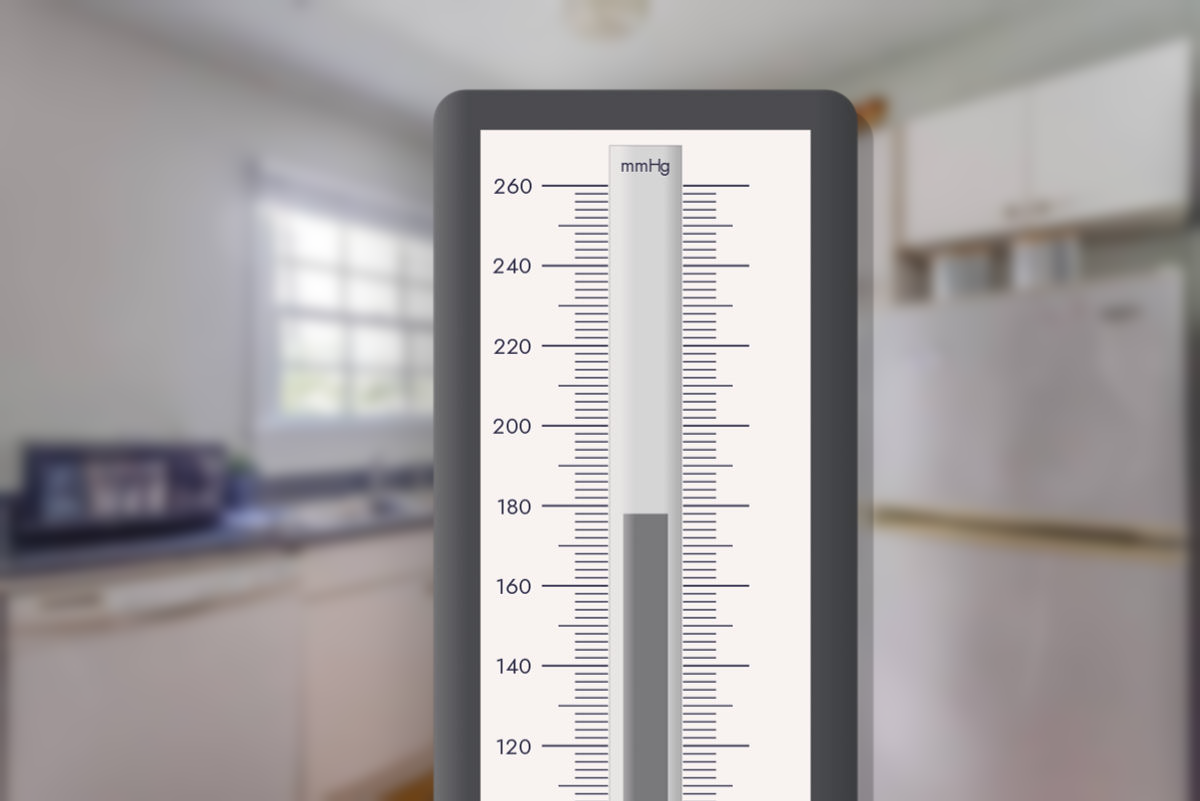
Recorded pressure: **178** mmHg
